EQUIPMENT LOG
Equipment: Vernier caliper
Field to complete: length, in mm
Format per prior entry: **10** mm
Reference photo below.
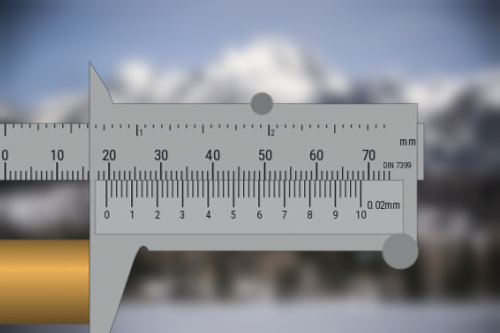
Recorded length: **19.5** mm
